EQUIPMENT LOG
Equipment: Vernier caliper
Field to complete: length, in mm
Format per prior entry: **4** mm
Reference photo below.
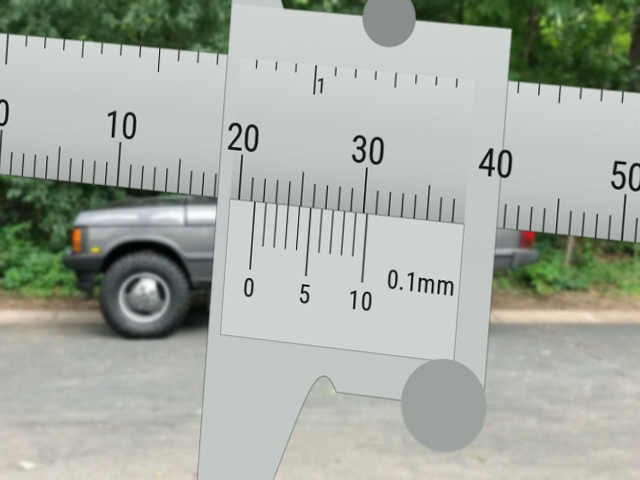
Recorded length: **21.3** mm
